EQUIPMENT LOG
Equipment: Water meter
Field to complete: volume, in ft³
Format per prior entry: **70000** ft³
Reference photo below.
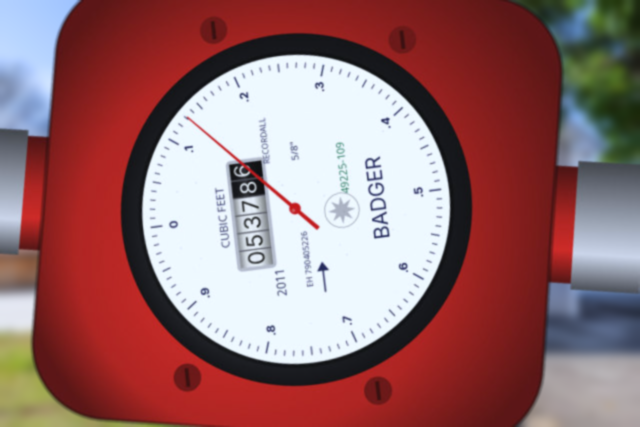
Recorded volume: **53786.13** ft³
